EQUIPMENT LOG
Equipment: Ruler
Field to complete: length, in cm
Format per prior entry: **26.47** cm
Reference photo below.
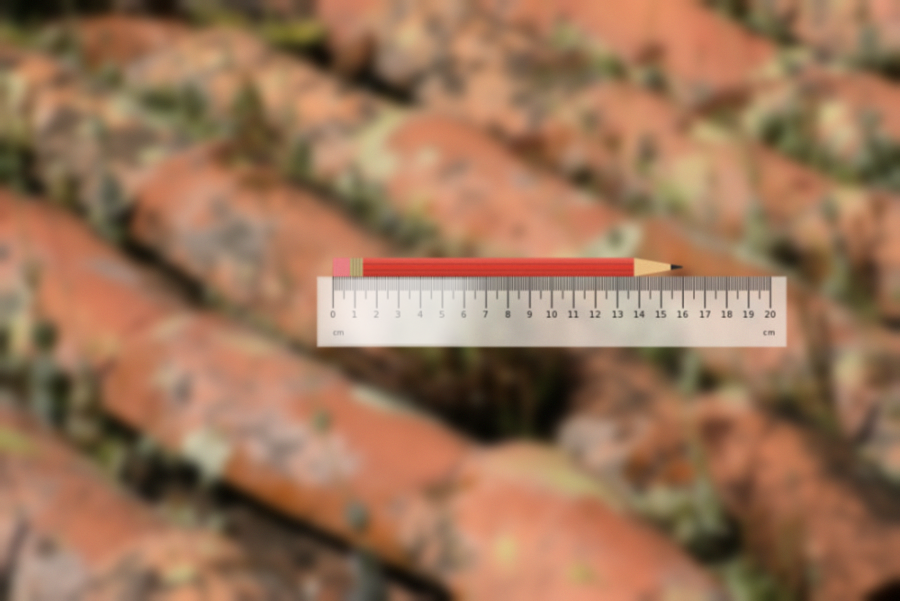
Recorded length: **16** cm
